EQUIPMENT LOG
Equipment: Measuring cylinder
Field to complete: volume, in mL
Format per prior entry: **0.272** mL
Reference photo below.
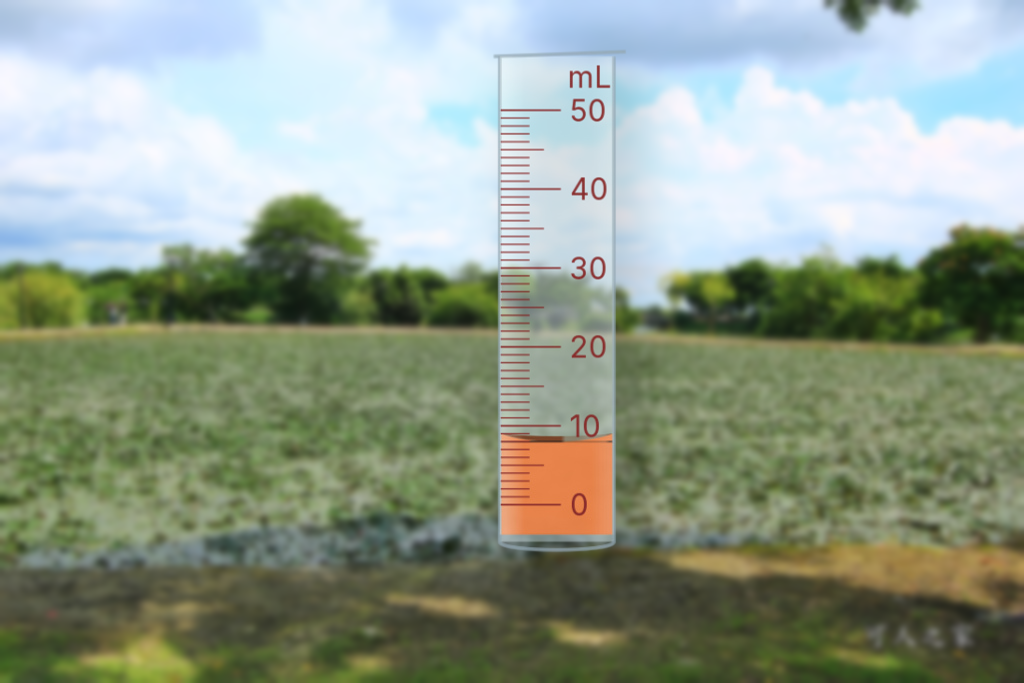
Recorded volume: **8** mL
